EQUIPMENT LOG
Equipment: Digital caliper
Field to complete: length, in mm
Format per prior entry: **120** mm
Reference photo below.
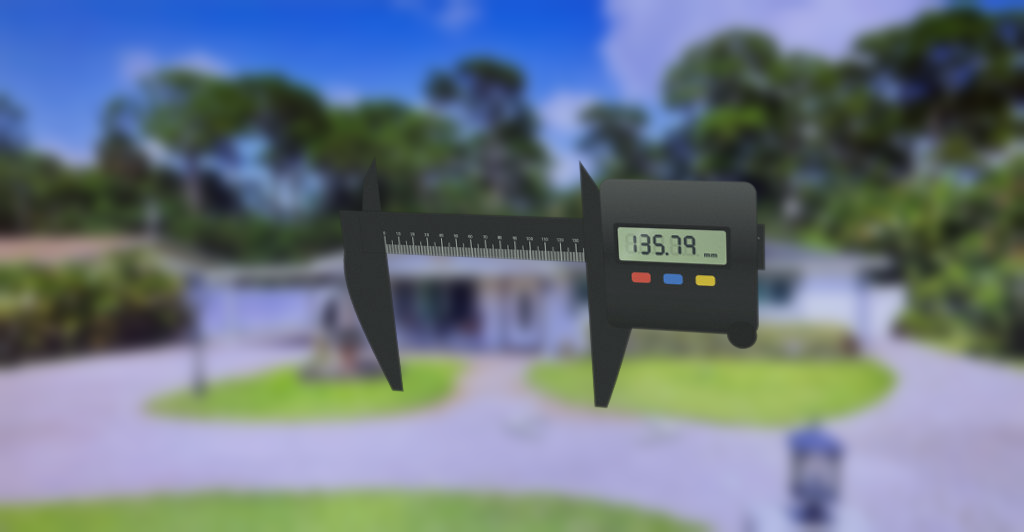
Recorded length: **135.79** mm
